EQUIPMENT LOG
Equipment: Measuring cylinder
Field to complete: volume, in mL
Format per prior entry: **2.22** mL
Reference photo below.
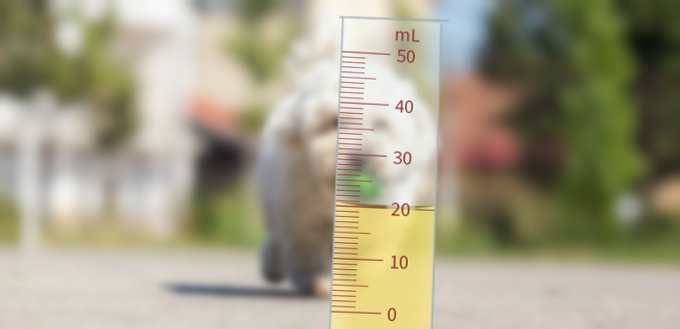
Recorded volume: **20** mL
